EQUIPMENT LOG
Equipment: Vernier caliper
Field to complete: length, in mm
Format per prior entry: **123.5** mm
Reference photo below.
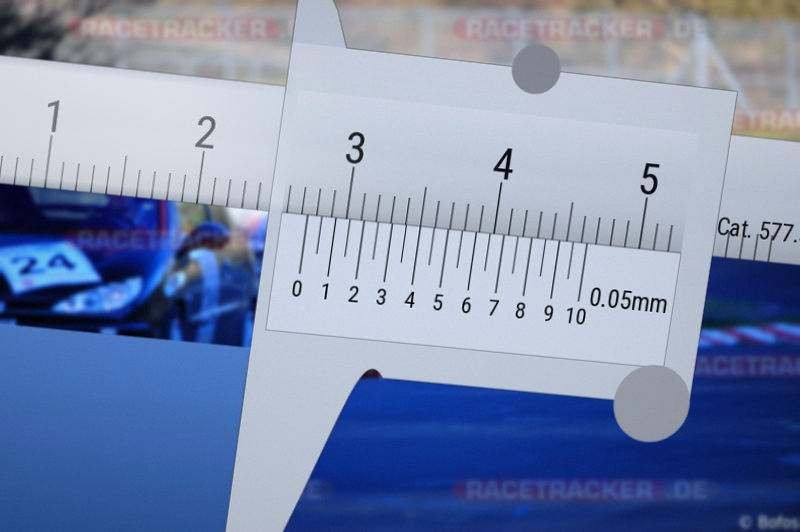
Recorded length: **27.4** mm
